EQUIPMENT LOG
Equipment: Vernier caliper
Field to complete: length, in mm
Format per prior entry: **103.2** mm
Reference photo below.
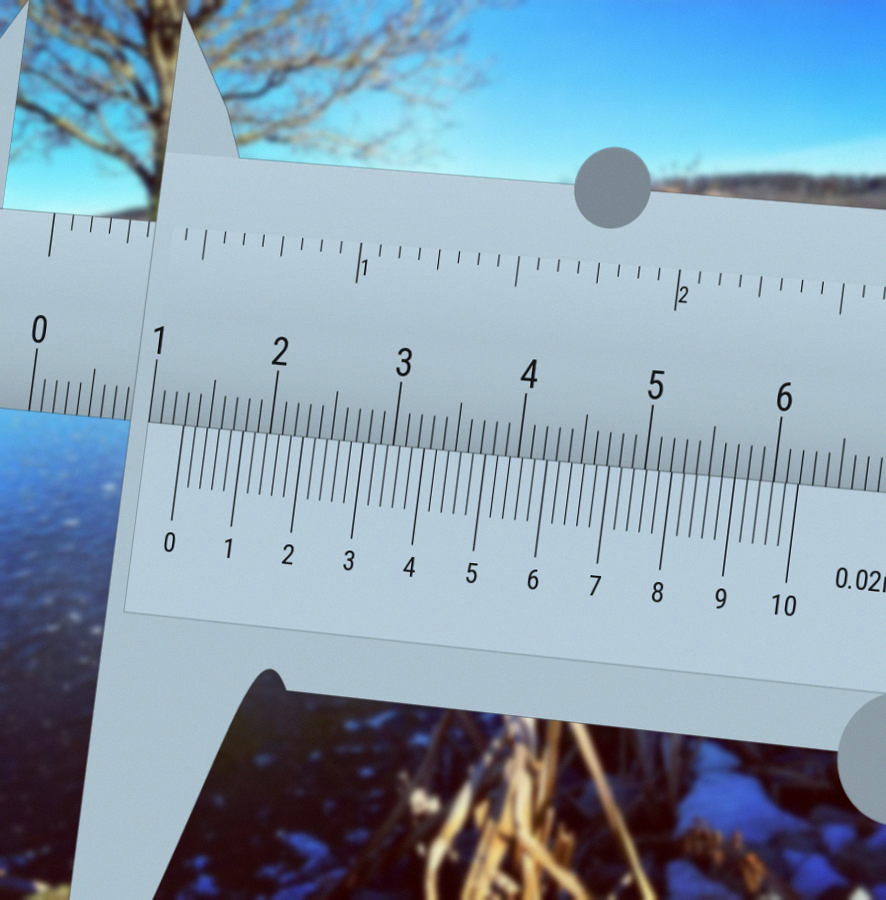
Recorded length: **12.9** mm
